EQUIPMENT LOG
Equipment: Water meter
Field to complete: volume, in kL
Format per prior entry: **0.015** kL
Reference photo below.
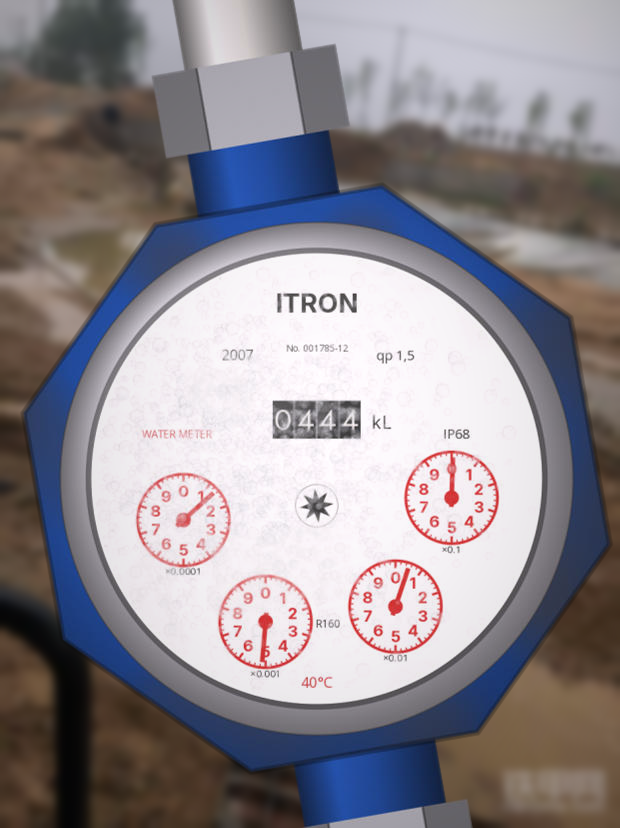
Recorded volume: **444.0051** kL
